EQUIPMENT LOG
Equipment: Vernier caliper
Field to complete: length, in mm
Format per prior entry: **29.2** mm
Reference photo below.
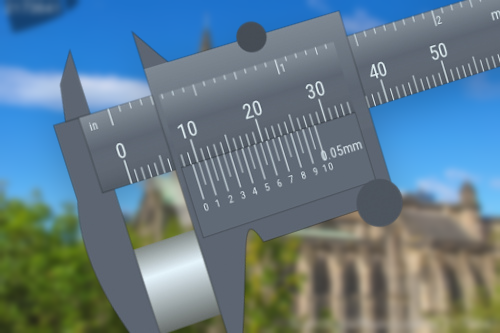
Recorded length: **9.2** mm
